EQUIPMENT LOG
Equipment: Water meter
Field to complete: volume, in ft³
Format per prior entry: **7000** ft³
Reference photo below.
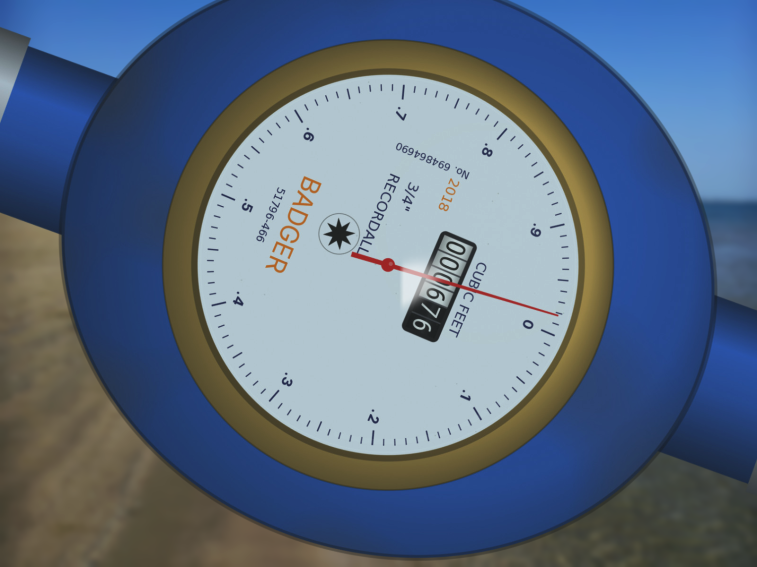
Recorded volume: **675.98** ft³
